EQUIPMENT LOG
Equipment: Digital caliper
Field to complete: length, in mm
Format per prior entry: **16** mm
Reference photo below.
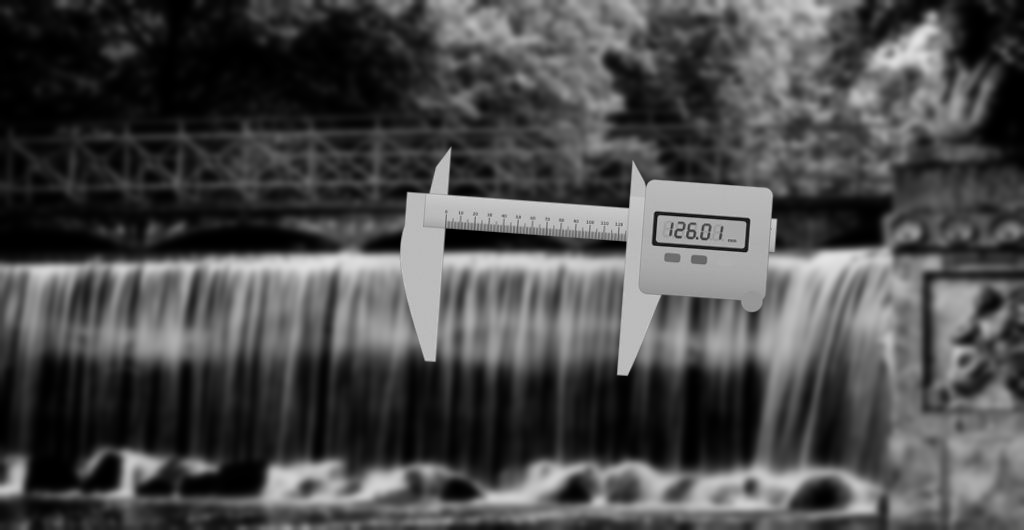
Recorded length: **126.01** mm
